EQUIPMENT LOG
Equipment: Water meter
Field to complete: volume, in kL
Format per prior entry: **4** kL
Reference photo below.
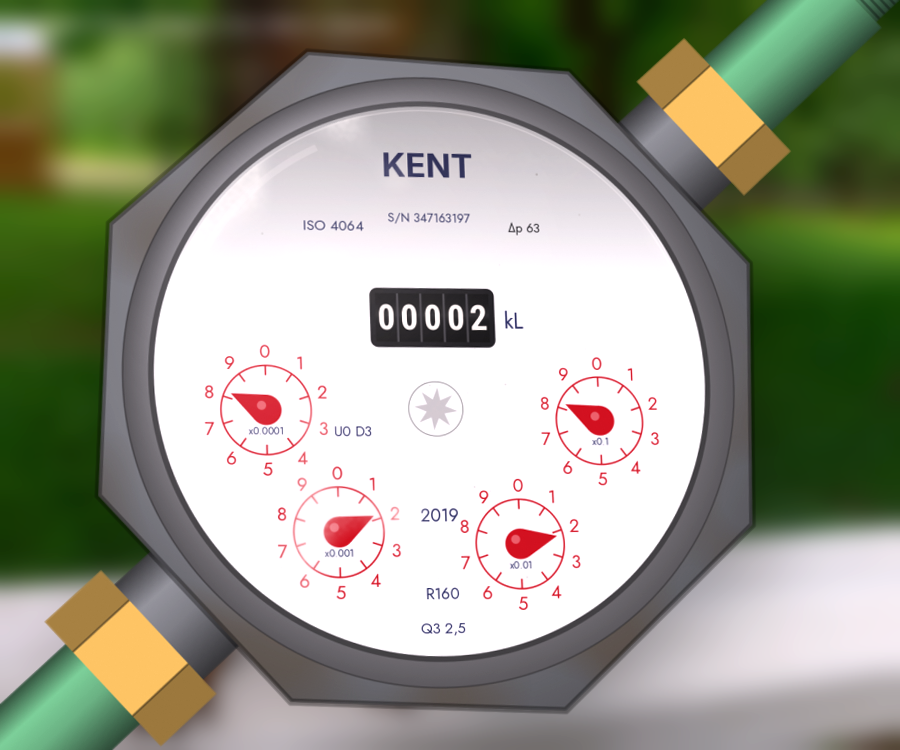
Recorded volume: **2.8218** kL
